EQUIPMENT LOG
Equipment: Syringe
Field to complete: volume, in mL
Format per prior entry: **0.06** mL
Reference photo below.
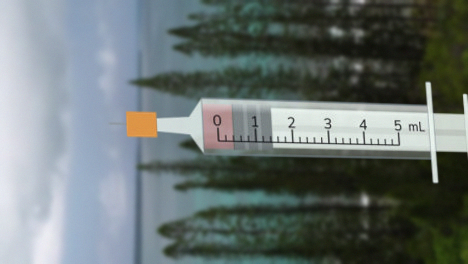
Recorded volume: **0.4** mL
